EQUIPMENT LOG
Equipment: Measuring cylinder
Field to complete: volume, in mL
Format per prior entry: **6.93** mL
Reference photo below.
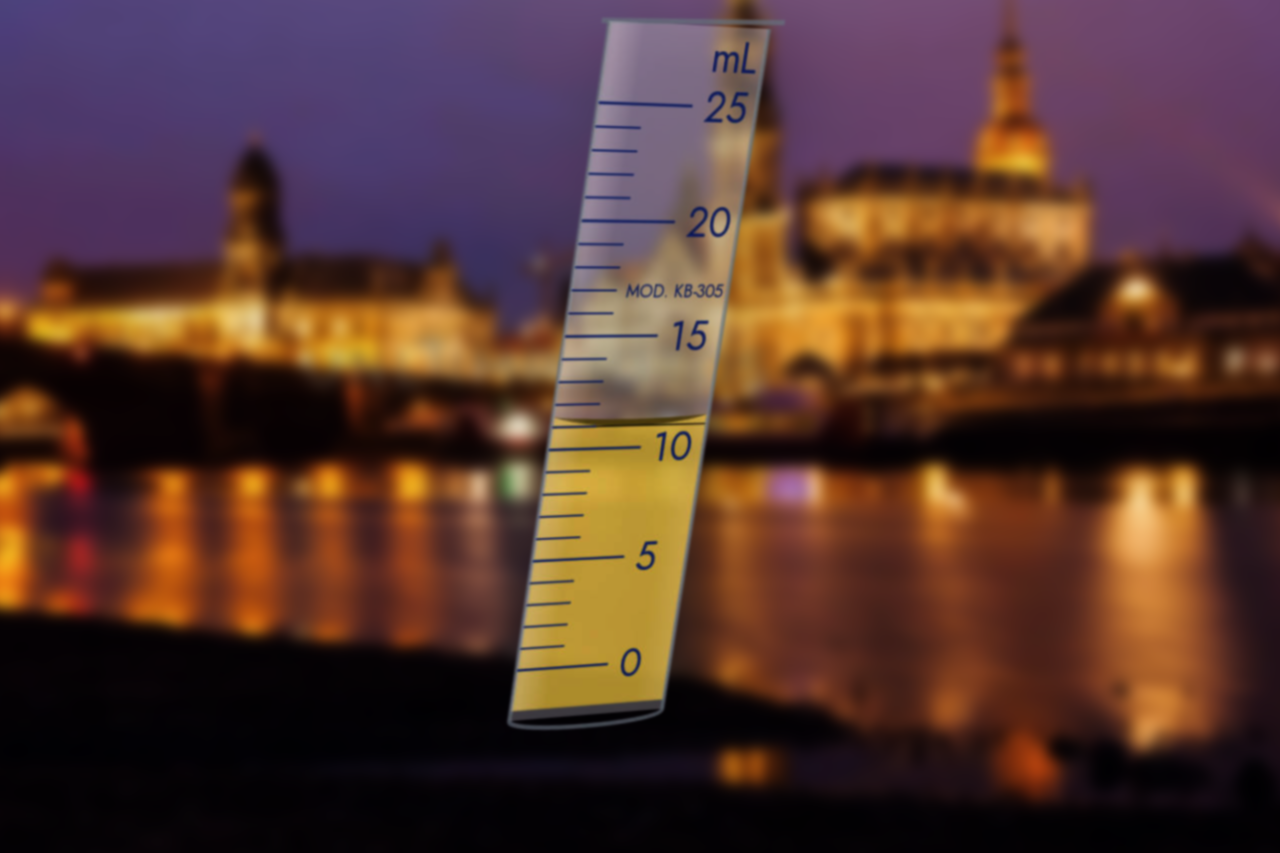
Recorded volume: **11** mL
